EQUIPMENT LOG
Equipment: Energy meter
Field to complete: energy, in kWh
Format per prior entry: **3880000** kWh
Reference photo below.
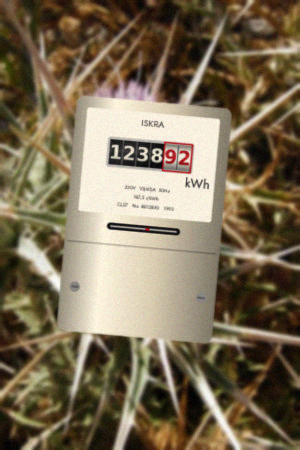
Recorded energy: **1238.92** kWh
